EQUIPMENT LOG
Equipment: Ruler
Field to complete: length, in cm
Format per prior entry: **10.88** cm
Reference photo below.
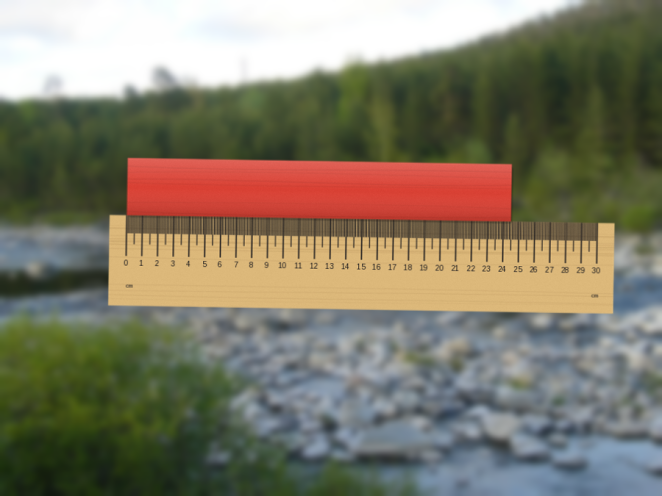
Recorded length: **24.5** cm
